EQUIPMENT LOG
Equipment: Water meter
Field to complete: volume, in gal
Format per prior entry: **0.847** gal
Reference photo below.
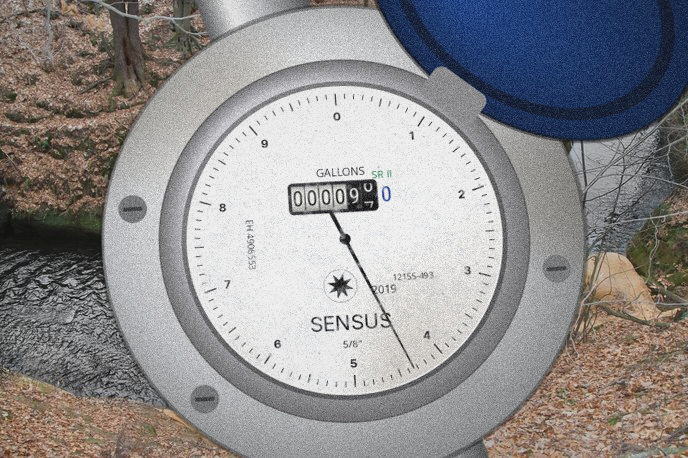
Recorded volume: **964.3** gal
